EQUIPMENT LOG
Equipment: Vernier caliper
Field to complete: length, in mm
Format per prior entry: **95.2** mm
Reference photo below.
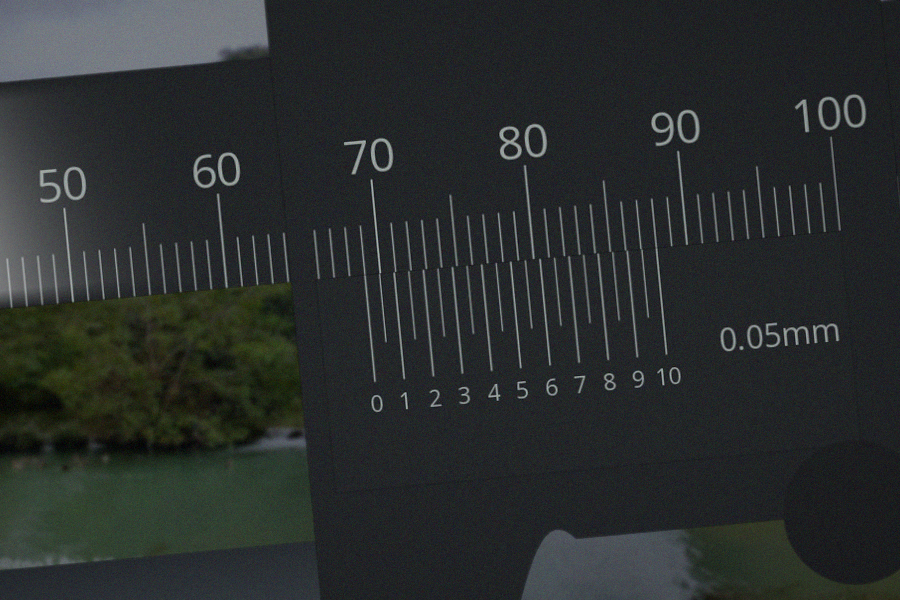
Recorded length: **69.0** mm
